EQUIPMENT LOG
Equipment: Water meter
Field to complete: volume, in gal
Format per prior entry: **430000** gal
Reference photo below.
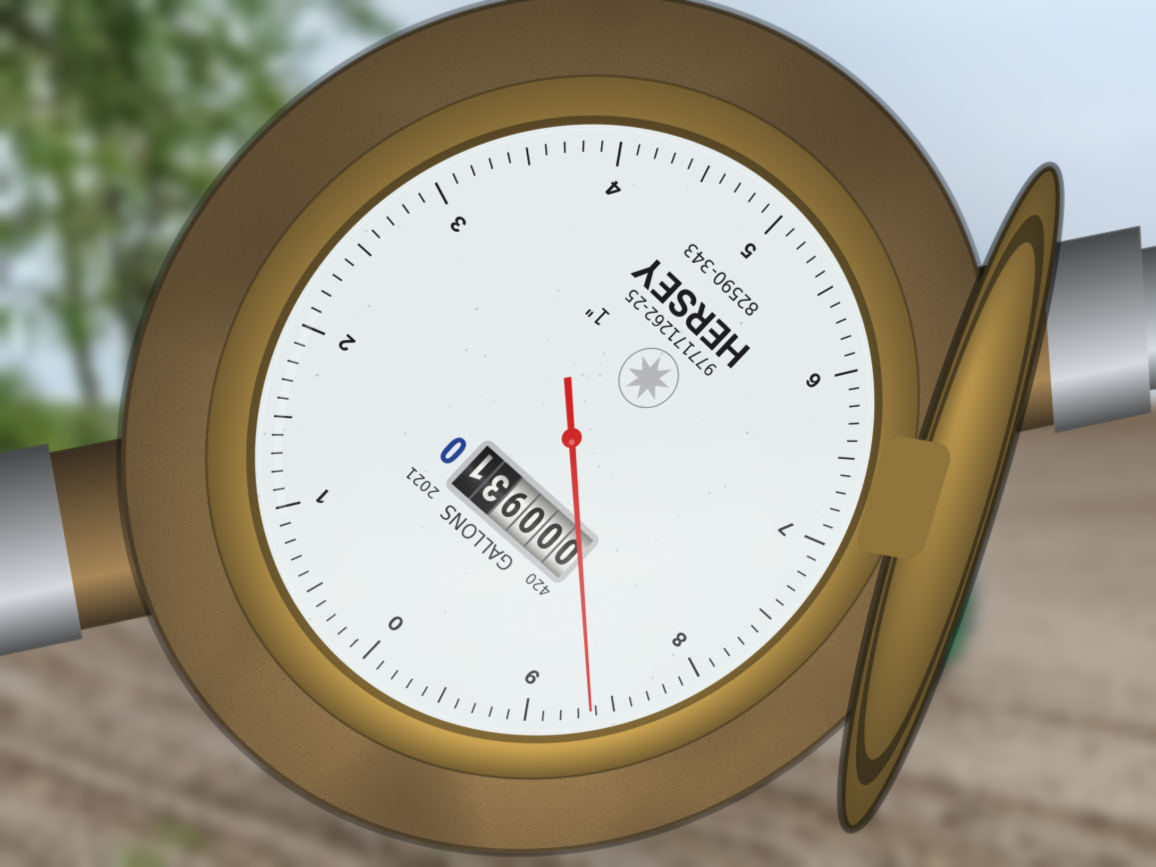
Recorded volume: **9308.6** gal
